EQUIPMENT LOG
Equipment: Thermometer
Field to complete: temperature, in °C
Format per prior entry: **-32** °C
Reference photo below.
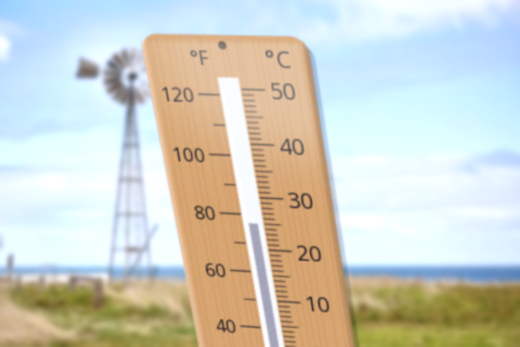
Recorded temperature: **25** °C
